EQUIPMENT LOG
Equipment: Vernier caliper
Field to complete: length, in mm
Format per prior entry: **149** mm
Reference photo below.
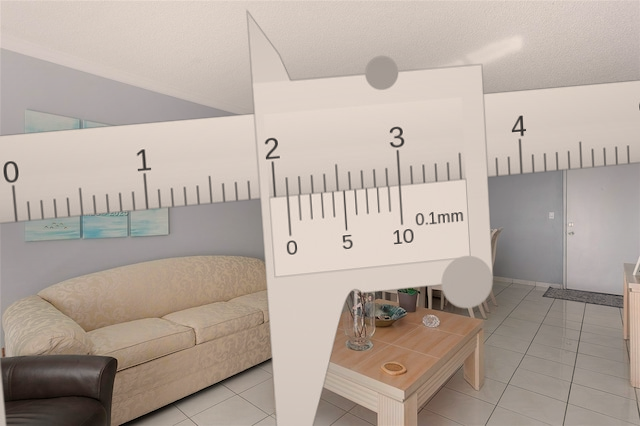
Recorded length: **21.0** mm
